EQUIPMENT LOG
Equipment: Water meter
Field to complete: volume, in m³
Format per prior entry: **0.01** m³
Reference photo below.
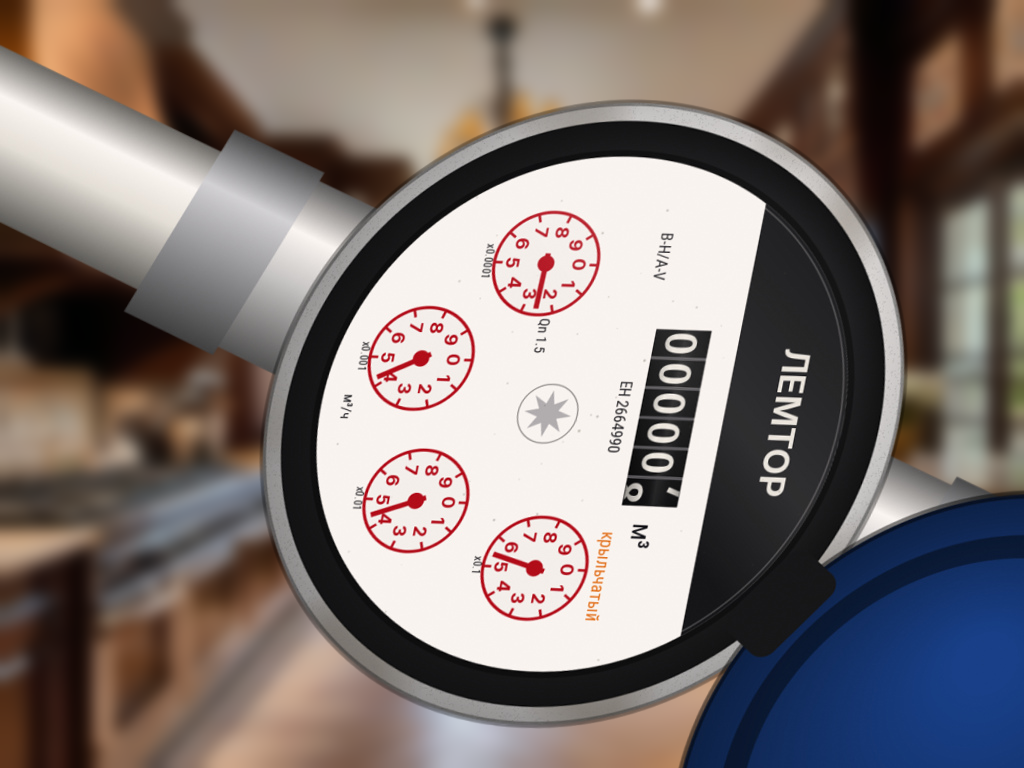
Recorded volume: **7.5442** m³
